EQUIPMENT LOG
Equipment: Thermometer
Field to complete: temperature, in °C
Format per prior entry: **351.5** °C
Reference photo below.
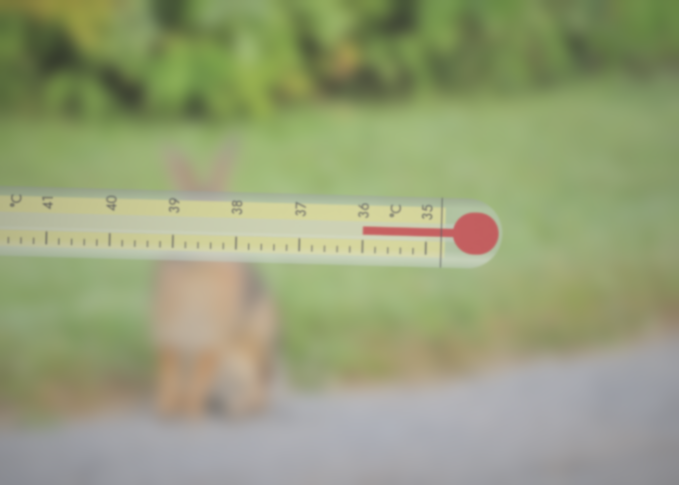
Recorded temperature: **36** °C
